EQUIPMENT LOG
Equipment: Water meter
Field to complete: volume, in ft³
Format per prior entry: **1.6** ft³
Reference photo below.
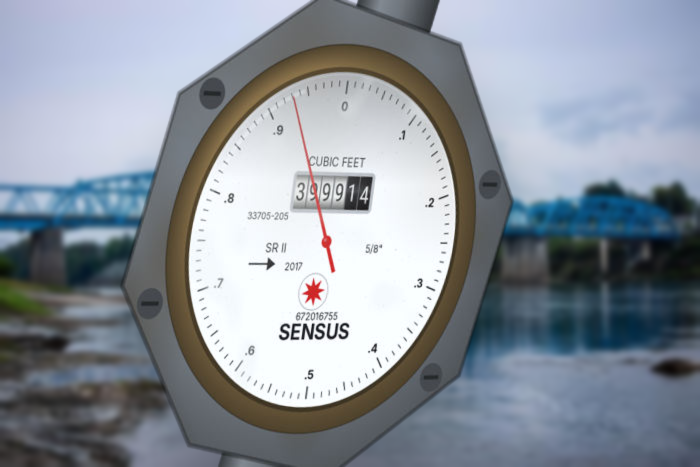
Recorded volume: **399913.93** ft³
